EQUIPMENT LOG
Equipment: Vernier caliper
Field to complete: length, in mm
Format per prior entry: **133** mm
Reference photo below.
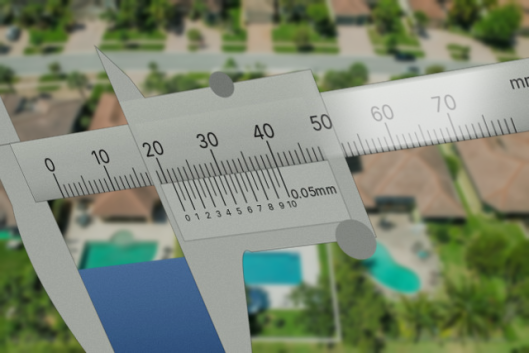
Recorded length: **21.0** mm
